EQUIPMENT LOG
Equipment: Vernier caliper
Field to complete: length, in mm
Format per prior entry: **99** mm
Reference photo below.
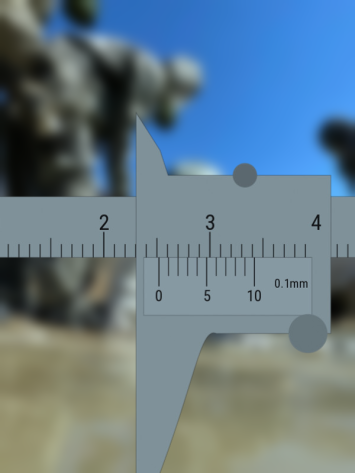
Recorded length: **25.2** mm
